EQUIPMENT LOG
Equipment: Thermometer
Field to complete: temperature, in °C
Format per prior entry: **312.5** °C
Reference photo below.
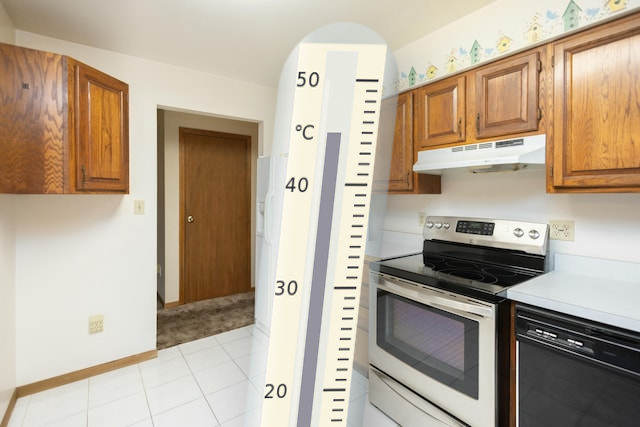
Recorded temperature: **45** °C
